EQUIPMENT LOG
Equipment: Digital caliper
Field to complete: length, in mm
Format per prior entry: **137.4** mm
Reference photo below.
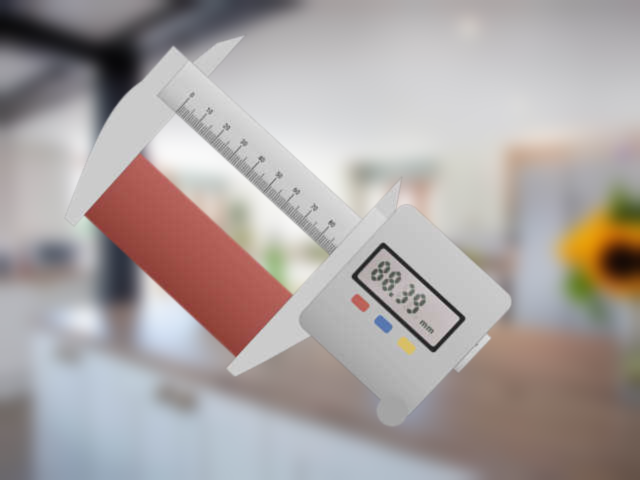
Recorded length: **88.39** mm
